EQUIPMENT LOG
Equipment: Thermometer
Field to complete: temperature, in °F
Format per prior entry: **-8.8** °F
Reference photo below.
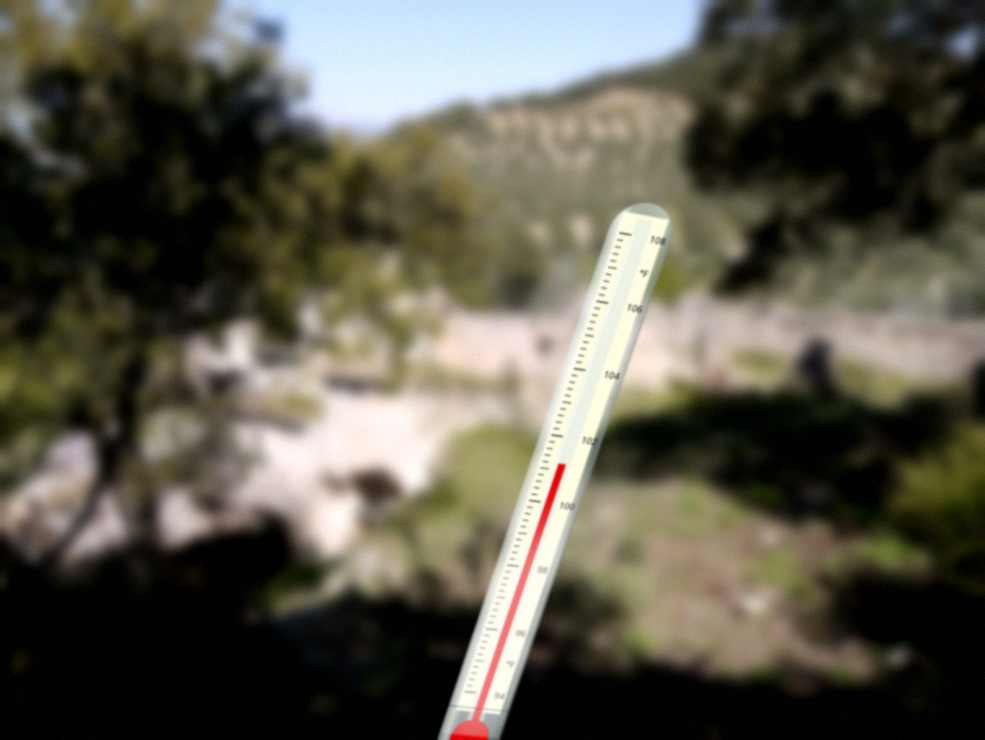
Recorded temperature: **101.2** °F
